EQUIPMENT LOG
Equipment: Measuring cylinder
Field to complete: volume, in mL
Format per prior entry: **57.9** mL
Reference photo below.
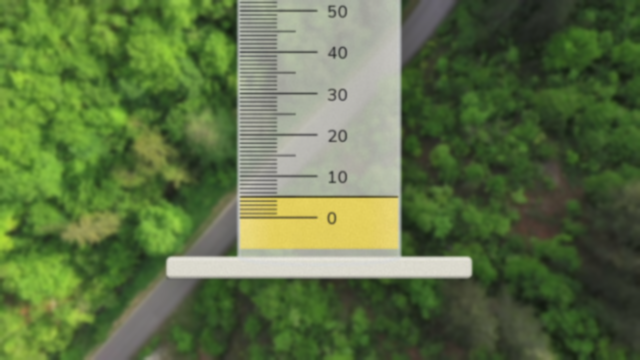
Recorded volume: **5** mL
